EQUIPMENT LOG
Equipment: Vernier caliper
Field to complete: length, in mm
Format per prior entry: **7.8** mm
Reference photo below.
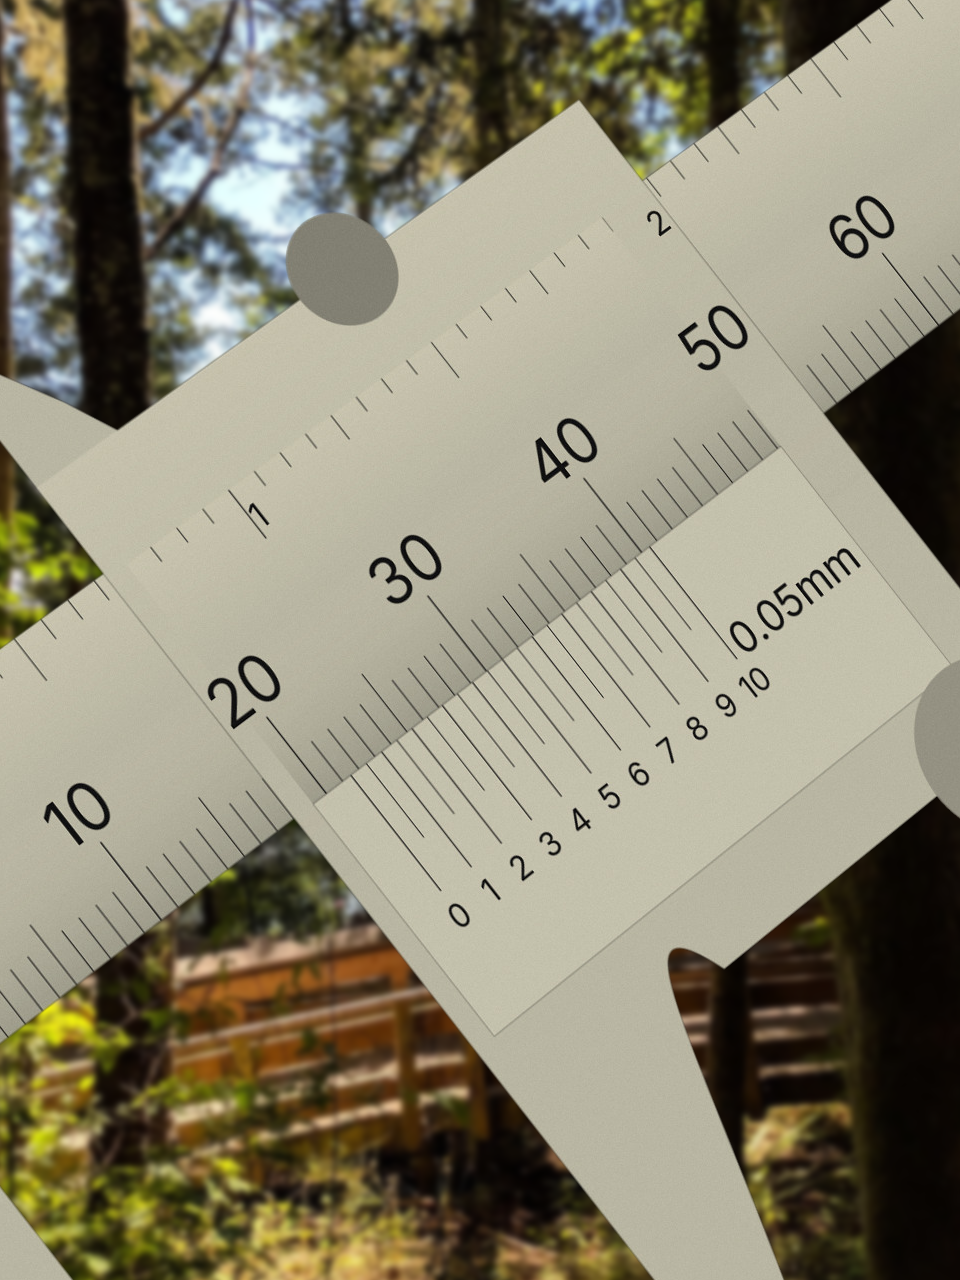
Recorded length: **21.5** mm
